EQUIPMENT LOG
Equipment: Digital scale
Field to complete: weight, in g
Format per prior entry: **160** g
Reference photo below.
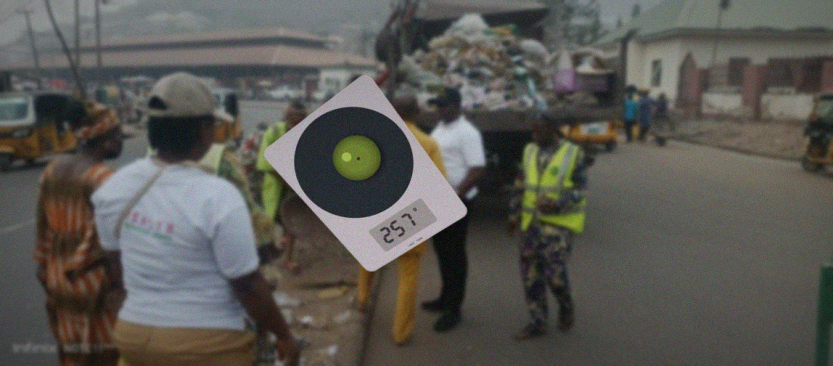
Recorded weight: **257** g
